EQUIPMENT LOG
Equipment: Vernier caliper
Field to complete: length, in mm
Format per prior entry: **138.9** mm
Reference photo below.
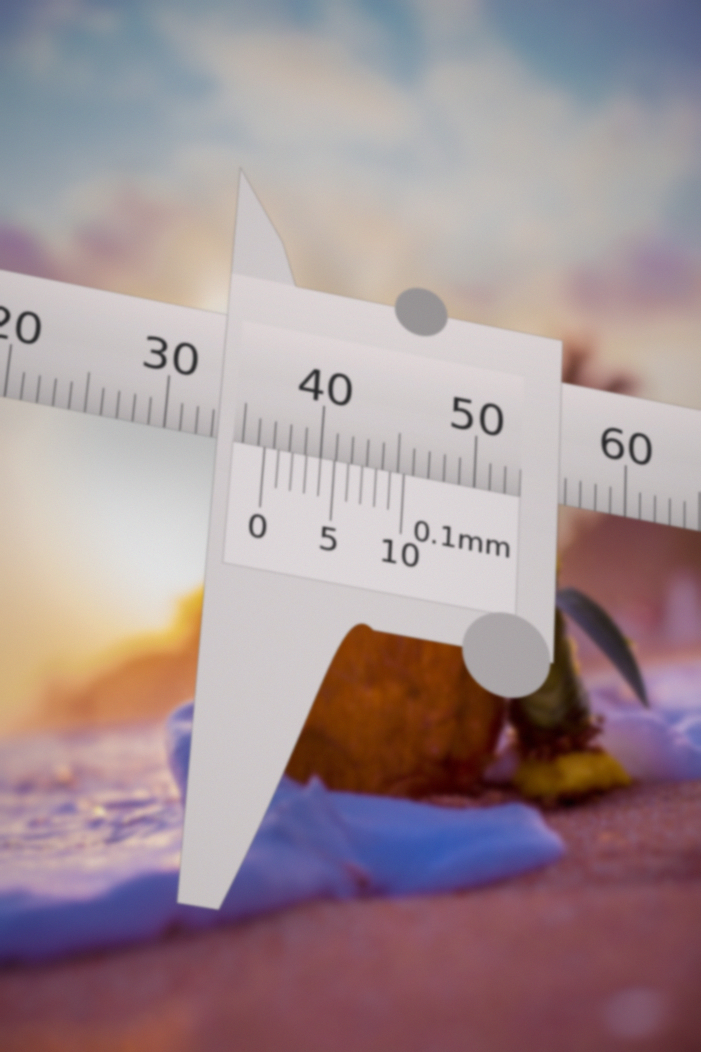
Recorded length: **36.4** mm
